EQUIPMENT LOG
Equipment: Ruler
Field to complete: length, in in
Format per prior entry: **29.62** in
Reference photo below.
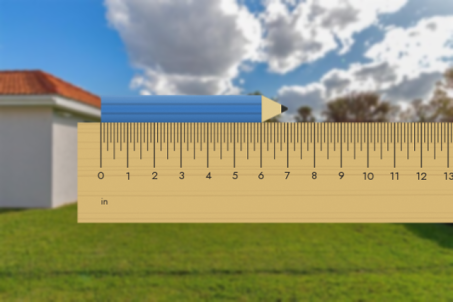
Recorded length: **7** in
